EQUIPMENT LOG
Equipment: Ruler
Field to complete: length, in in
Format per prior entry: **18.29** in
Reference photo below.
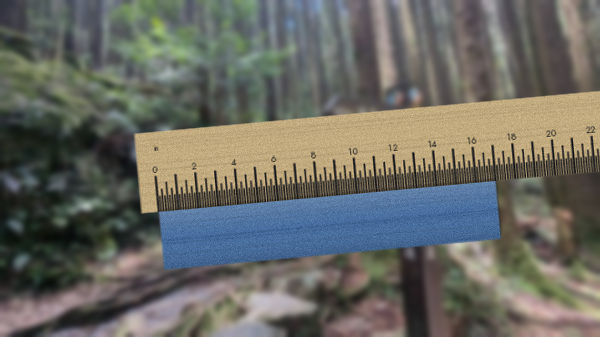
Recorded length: **17** in
